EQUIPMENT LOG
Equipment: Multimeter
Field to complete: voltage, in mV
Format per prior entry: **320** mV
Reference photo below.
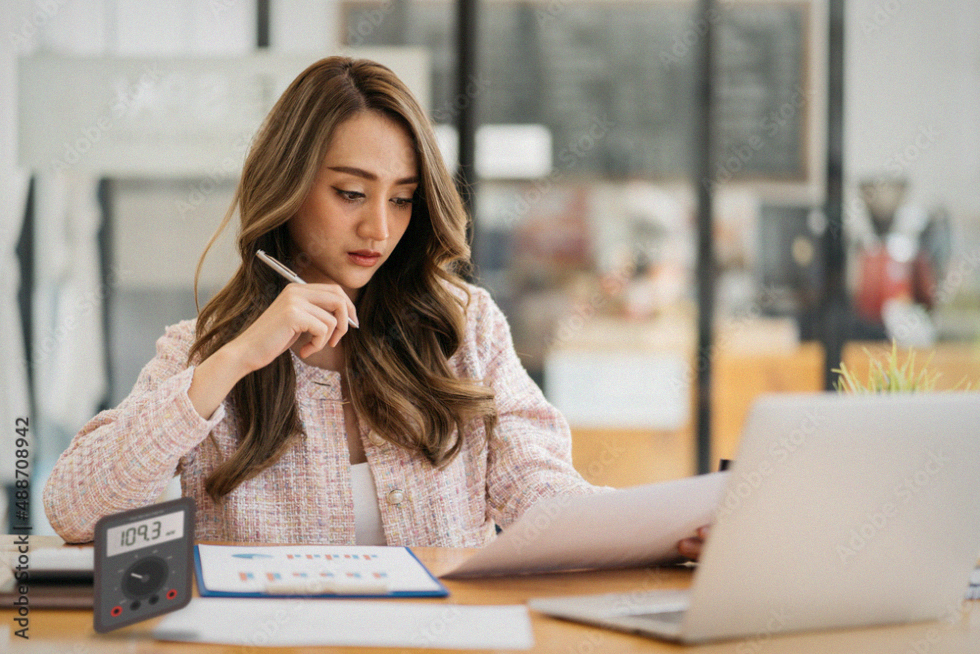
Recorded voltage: **109.3** mV
